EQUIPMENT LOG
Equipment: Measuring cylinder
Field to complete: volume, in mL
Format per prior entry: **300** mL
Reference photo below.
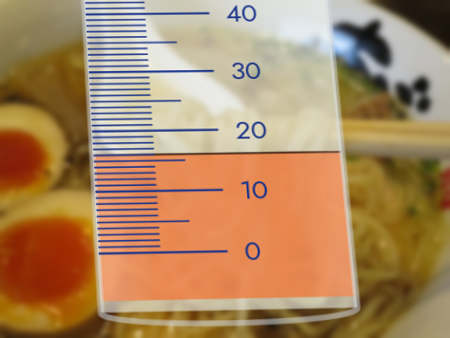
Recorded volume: **16** mL
